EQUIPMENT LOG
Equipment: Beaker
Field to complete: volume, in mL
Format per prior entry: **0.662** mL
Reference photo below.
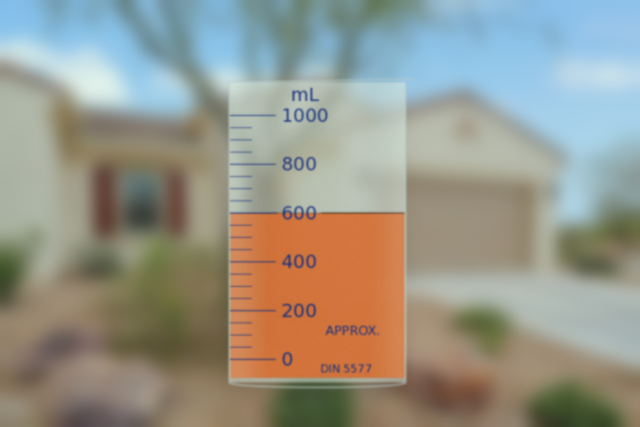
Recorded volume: **600** mL
